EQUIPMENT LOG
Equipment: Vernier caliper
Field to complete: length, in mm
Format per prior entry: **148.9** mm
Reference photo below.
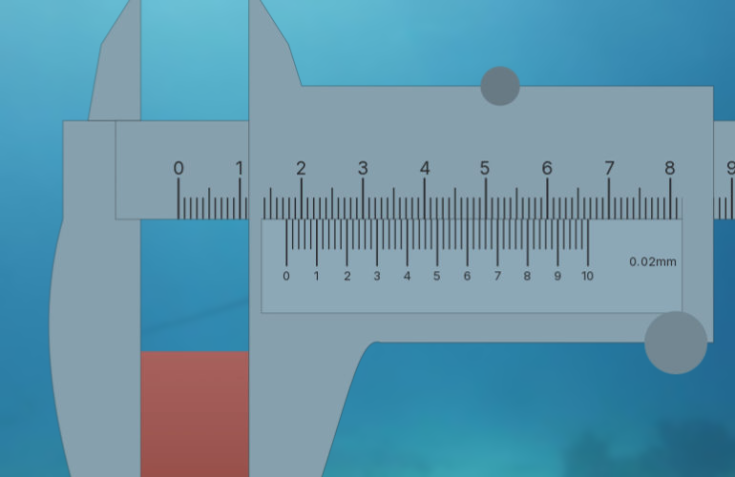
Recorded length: **17.6** mm
